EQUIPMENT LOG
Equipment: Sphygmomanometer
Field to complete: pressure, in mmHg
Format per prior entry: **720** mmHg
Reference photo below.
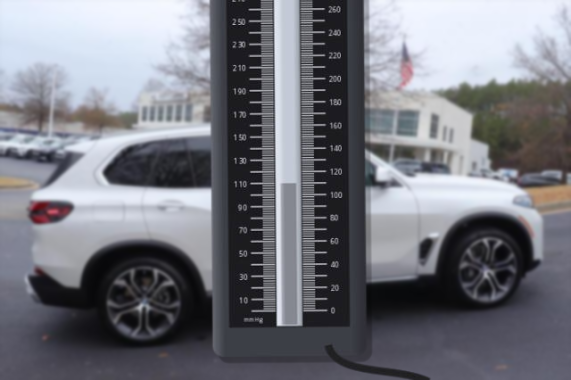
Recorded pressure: **110** mmHg
